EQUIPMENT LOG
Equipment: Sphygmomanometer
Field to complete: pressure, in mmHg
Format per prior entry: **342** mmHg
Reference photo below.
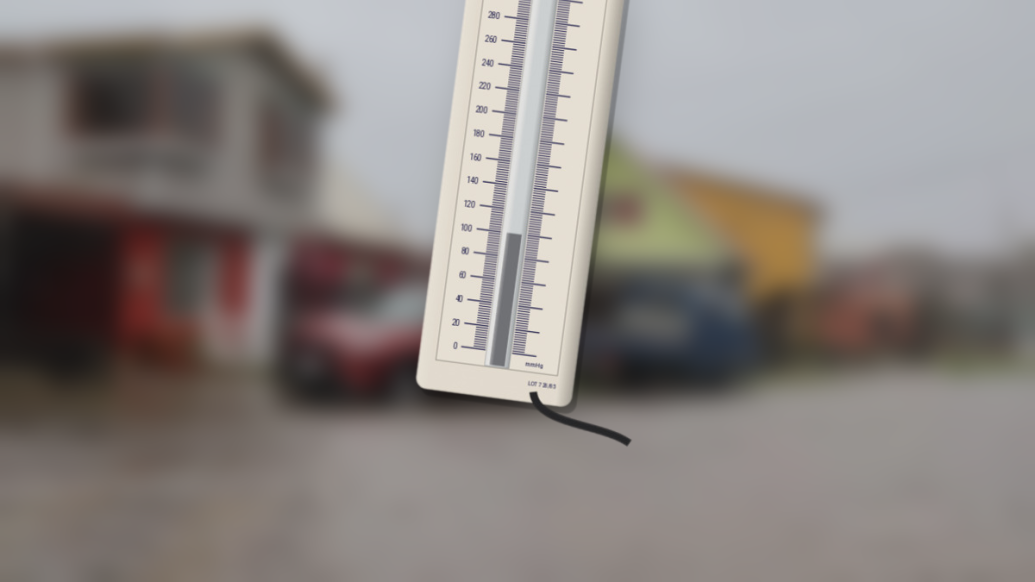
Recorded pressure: **100** mmHg
